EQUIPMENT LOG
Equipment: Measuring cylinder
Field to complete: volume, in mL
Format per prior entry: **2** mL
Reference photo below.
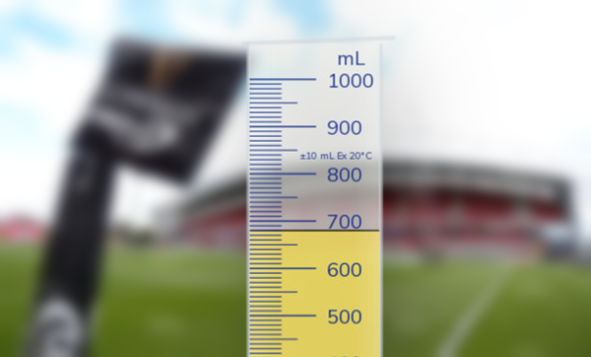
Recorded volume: **680** mL
